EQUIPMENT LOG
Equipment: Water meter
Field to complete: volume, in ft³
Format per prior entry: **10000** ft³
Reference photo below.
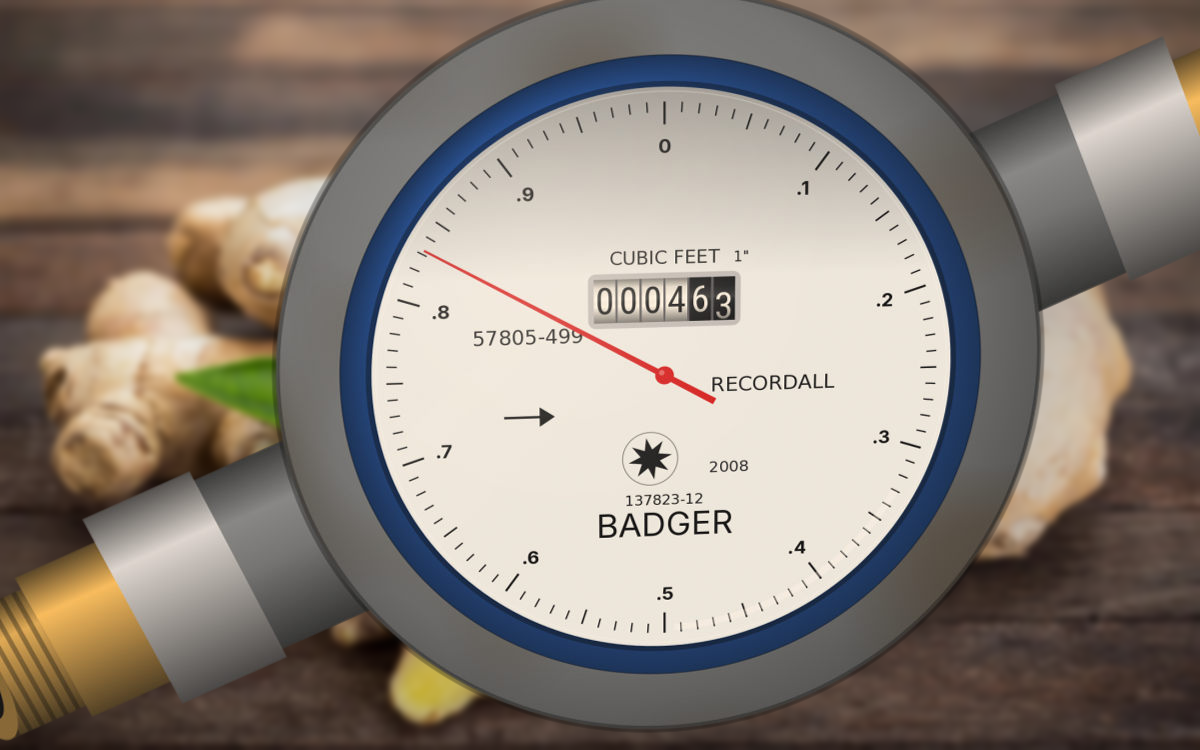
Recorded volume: **462.83** ft³
